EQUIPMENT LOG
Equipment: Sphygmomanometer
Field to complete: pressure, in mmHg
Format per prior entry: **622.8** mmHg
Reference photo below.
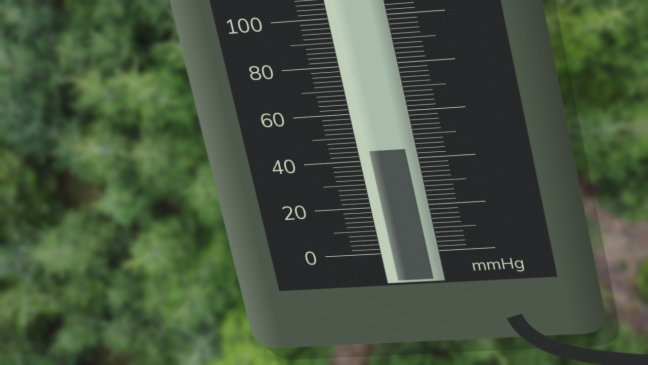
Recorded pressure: **44** mmHg
